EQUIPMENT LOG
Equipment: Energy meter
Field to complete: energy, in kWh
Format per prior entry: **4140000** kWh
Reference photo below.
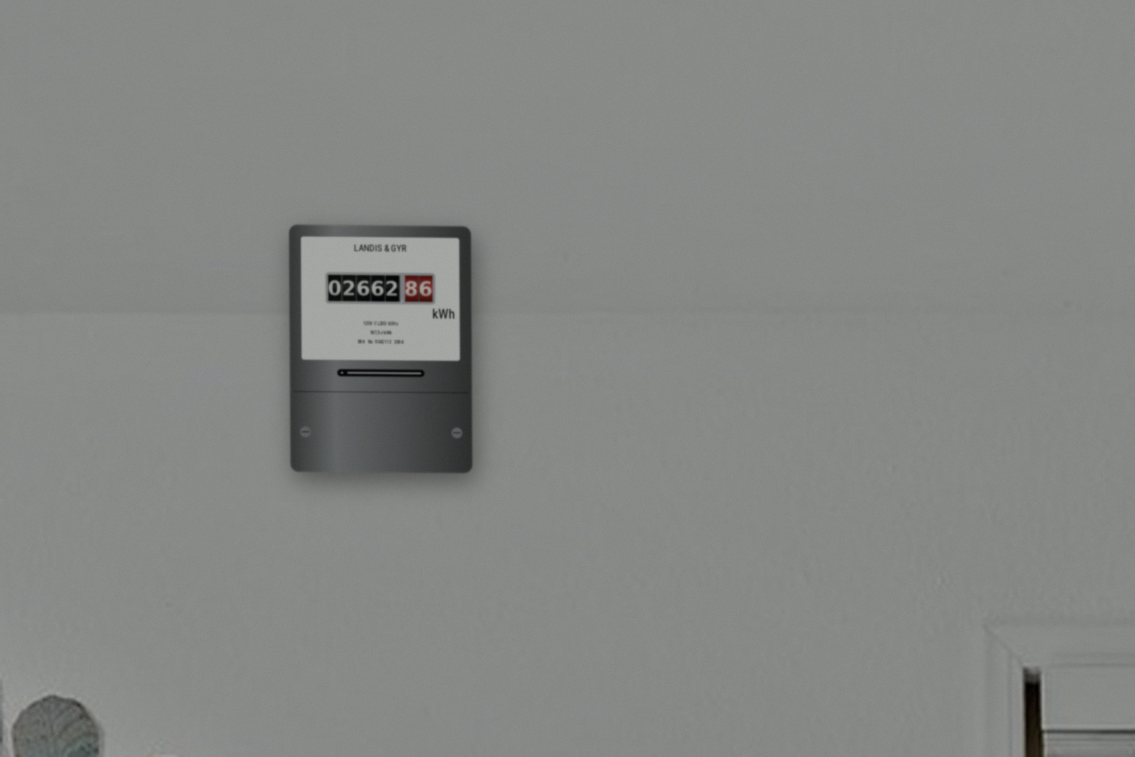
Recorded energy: **2662.86** kWh
